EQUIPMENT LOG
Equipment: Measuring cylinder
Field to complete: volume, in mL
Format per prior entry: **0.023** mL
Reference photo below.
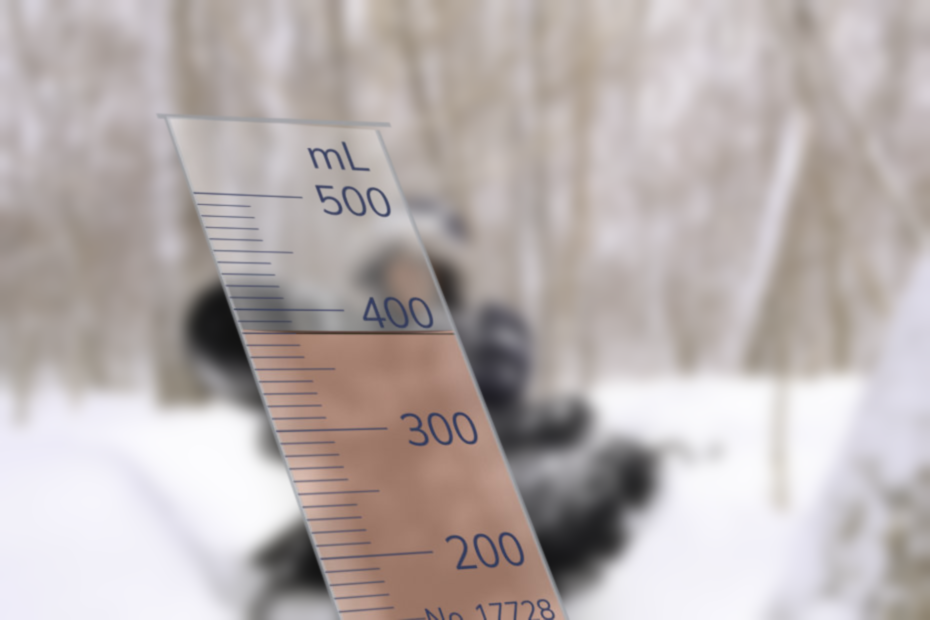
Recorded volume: **380** mL
